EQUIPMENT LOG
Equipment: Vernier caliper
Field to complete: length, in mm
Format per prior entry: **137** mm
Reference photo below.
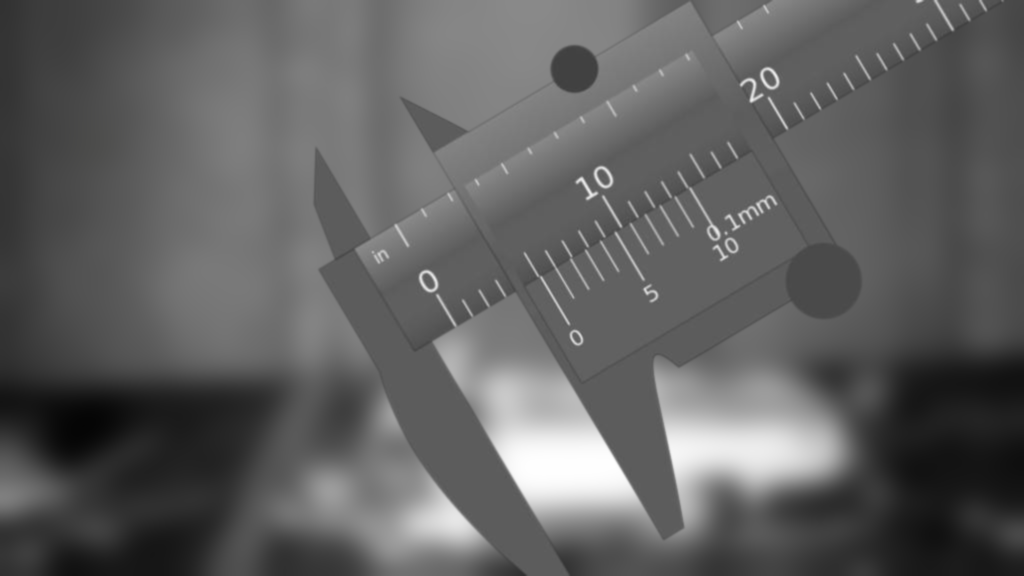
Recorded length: **5.1** mm
